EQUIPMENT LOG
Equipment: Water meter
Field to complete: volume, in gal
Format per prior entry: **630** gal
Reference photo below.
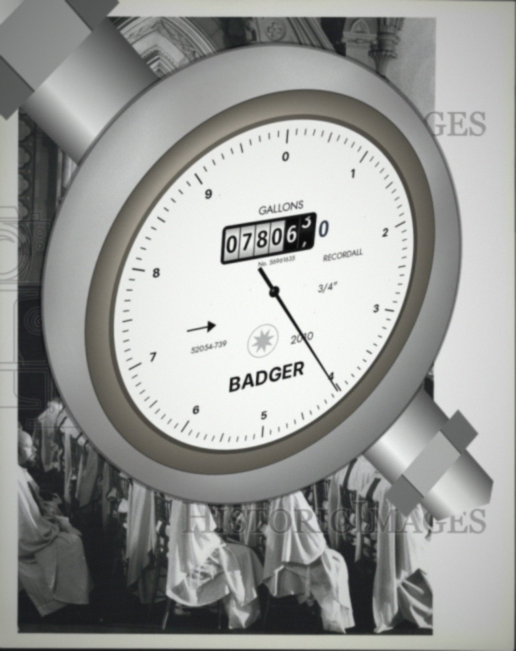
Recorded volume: **780634.0** gal
